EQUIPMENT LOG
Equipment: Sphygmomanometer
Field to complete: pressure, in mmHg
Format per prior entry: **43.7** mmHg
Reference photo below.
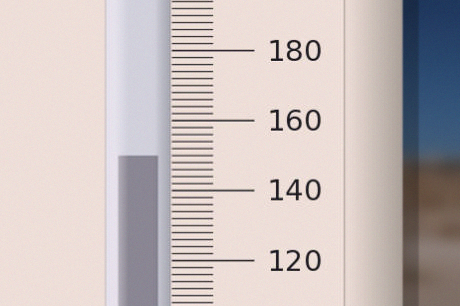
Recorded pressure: **150** mmHg
